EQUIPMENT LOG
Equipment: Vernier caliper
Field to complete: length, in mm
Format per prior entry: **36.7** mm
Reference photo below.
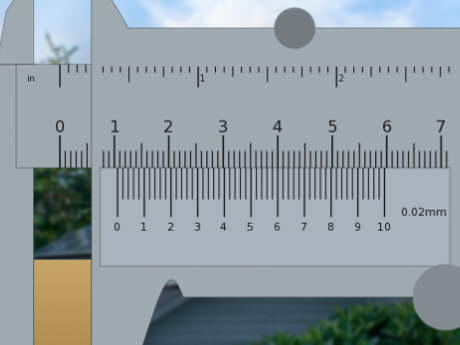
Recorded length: **10.6** mm
